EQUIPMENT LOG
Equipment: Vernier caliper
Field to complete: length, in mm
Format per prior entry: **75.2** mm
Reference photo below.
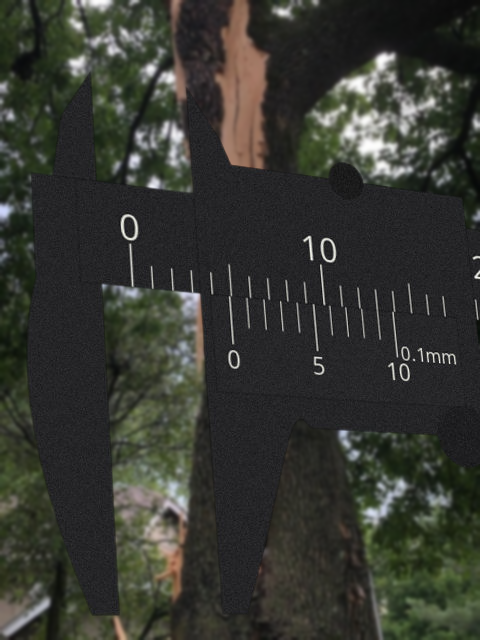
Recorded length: **4.9** mm
